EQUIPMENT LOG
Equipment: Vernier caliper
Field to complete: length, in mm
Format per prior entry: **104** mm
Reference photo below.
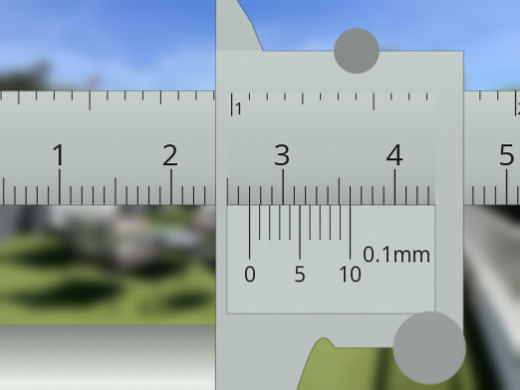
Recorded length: **27.0** mm
